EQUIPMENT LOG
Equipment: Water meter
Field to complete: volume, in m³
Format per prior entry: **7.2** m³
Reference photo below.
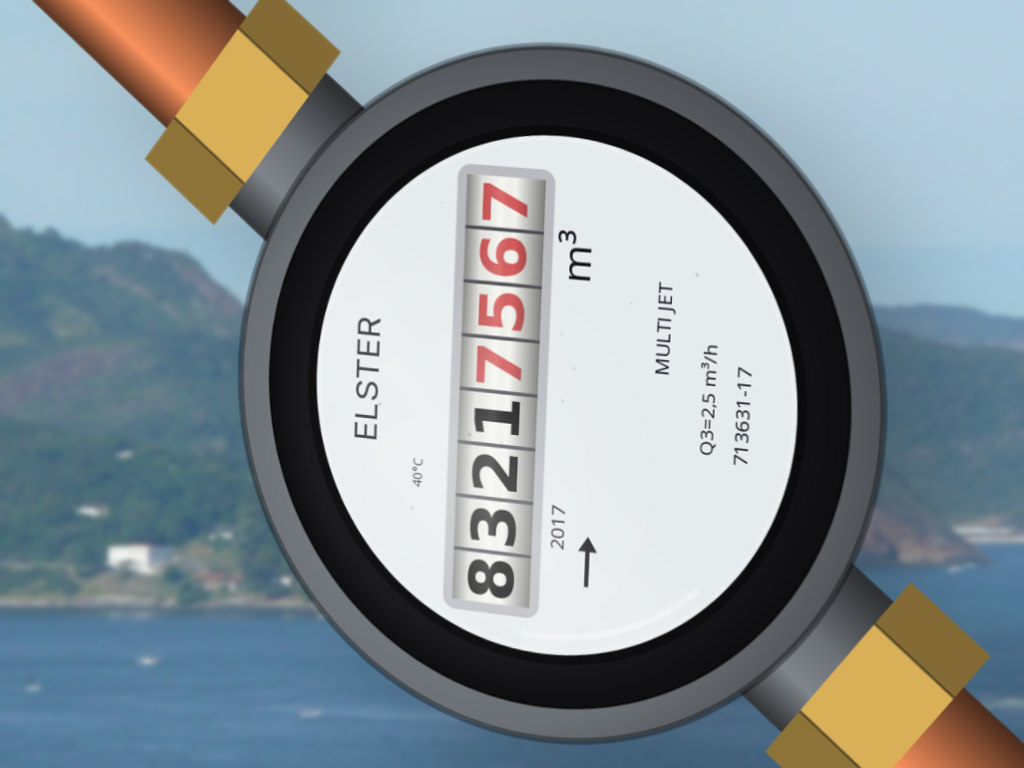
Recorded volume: **8321.7567** m³
